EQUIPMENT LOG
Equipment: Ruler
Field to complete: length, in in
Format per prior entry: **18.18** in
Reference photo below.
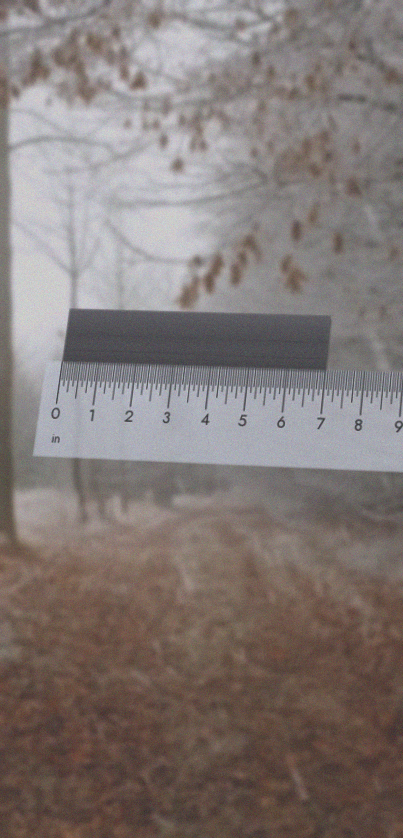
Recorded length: **7** in
